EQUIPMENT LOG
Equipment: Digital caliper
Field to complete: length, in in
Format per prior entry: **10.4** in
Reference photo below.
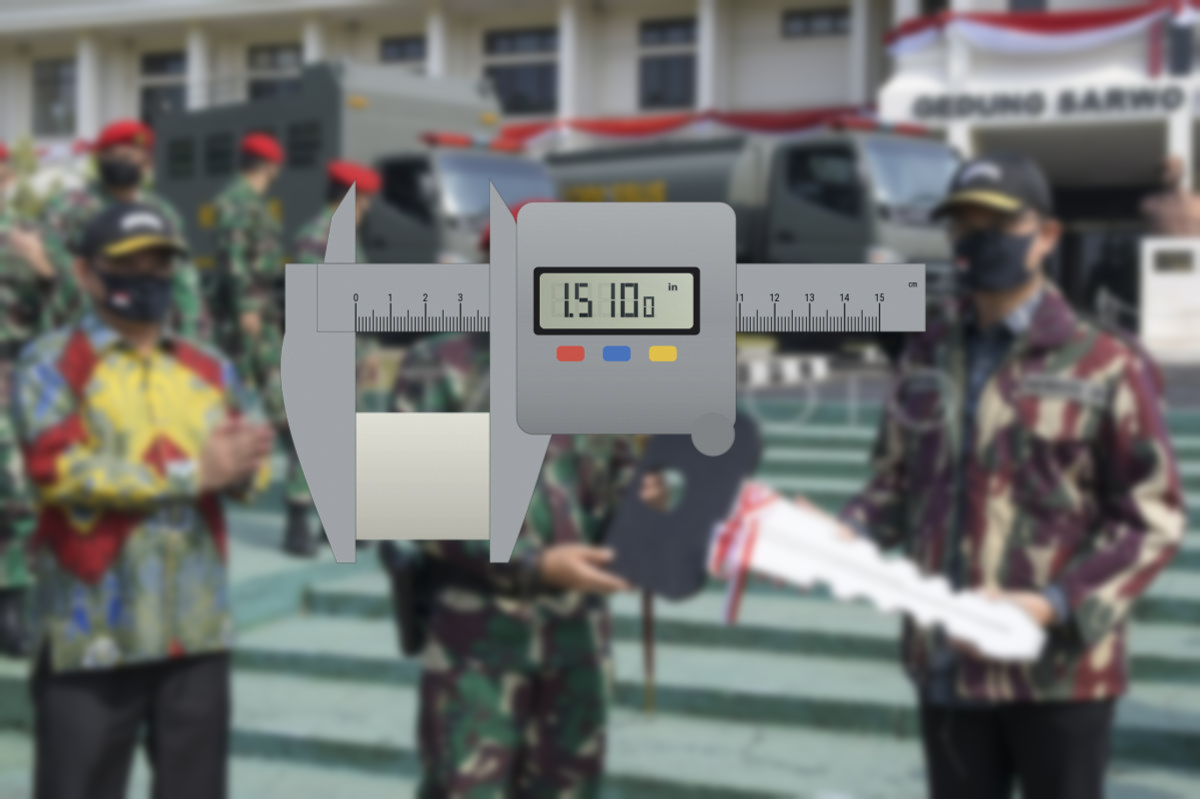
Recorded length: **1.5100** in
